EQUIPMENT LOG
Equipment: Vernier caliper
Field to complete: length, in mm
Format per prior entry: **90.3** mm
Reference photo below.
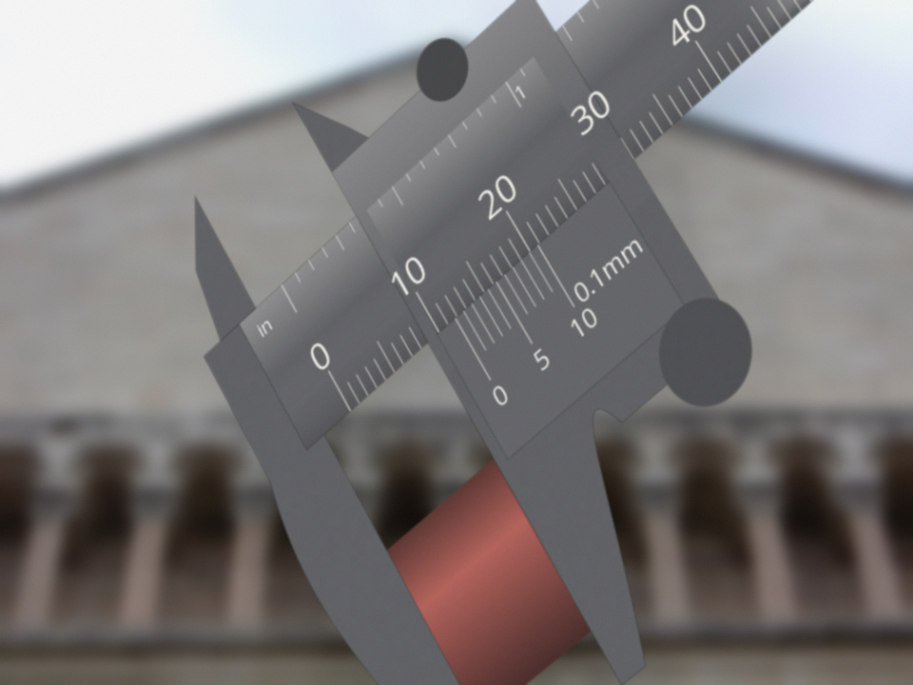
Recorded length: **11.8** mm
